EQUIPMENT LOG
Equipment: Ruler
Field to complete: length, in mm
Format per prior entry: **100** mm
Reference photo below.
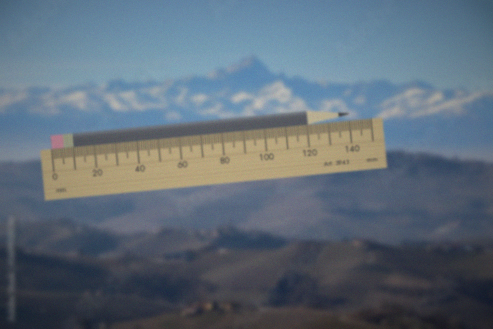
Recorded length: **140** mm
